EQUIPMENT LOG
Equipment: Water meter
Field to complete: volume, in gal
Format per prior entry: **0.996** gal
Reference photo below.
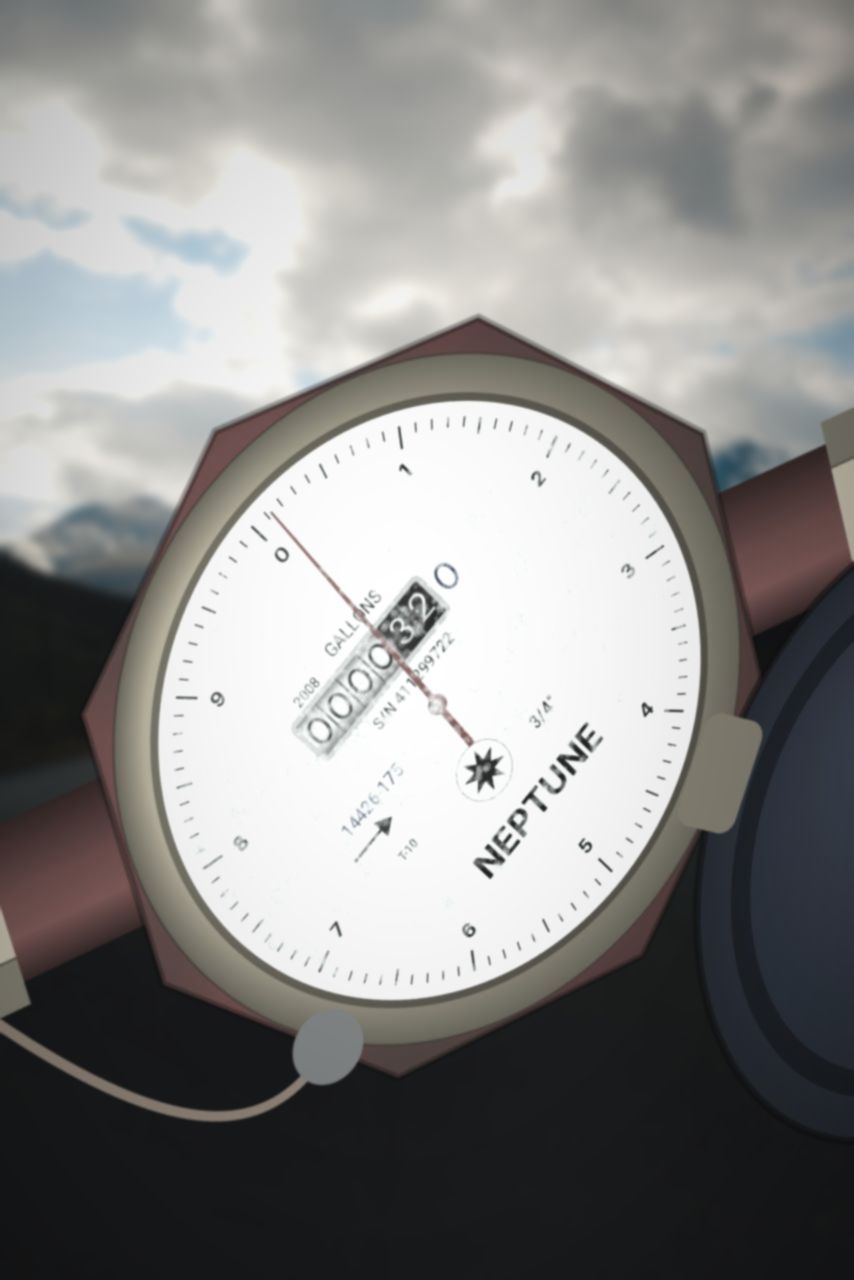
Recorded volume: **320.1** gal
